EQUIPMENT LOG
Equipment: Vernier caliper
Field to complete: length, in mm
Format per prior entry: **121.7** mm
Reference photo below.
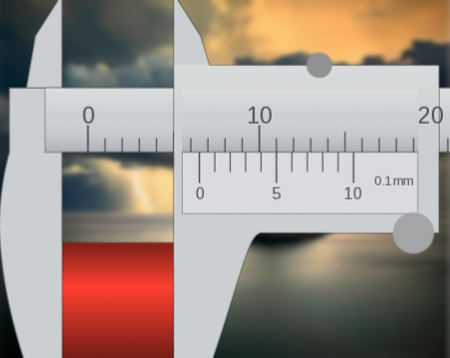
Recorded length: **6.5** mm
